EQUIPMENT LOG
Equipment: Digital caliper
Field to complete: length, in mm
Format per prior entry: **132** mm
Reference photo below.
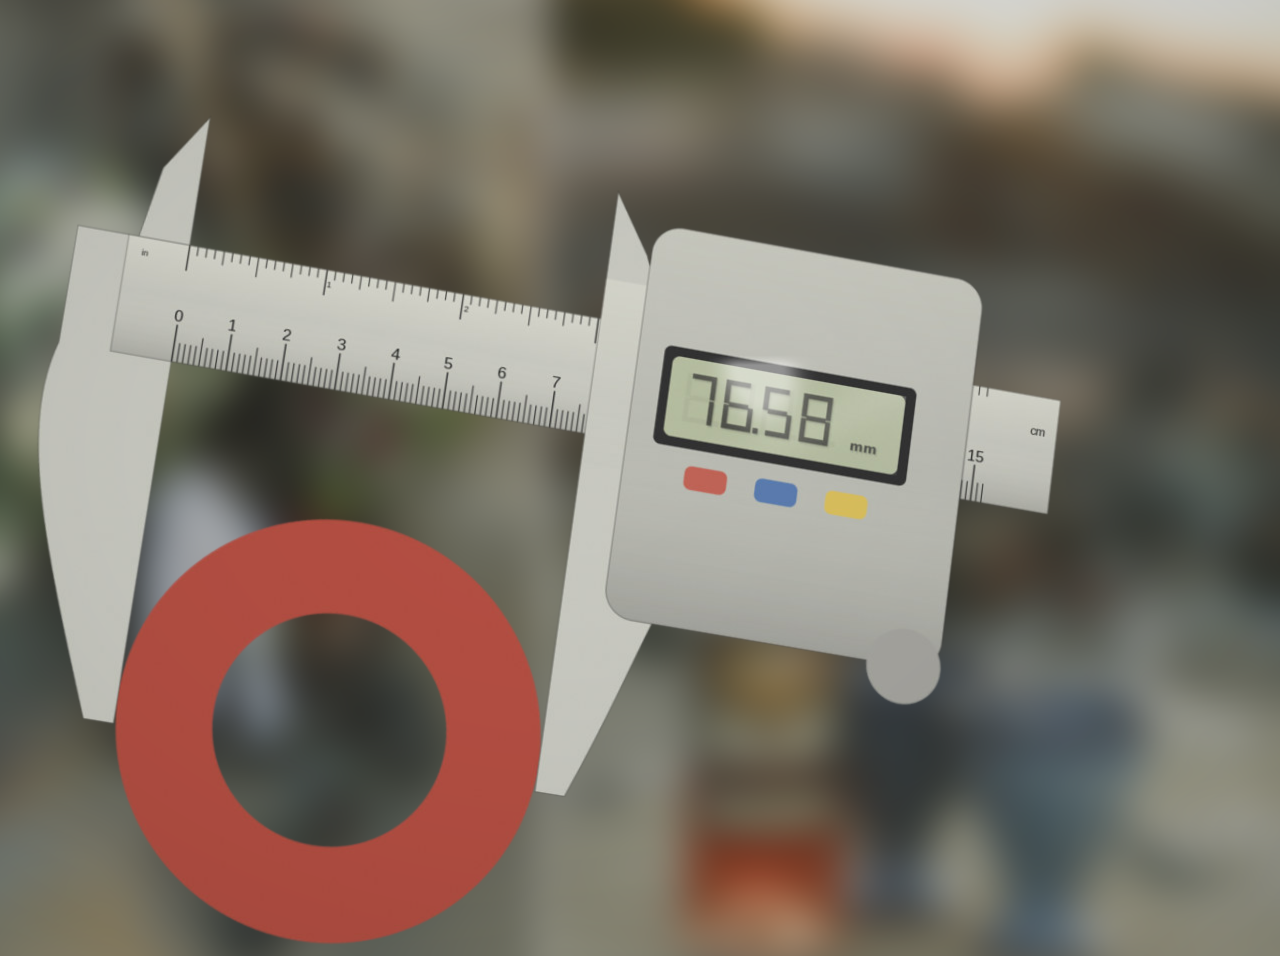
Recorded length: **76.58** mm
